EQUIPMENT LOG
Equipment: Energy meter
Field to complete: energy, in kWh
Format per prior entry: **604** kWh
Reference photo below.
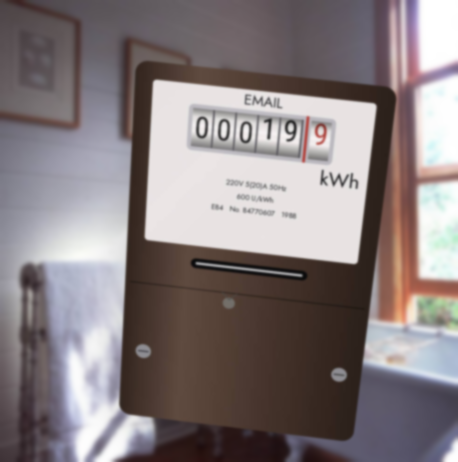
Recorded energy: **19.9** kWh
